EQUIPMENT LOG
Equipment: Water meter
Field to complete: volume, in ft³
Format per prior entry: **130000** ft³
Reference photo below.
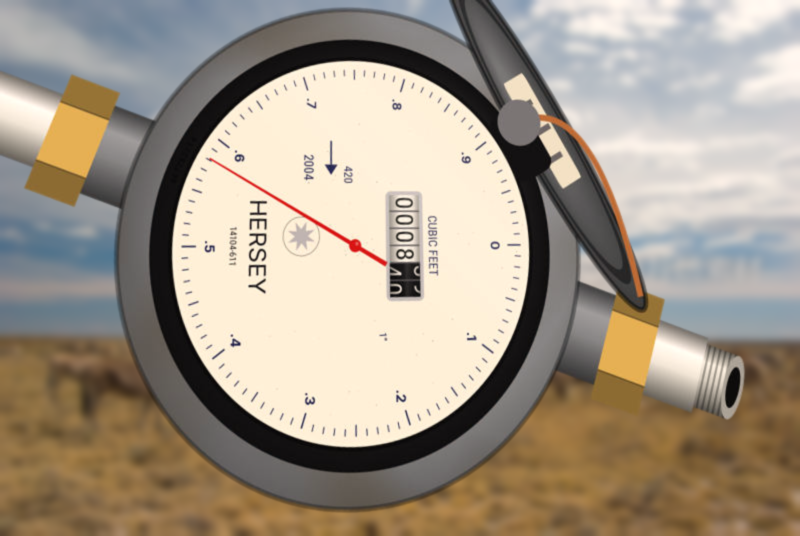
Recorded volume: **839.58** ft³
